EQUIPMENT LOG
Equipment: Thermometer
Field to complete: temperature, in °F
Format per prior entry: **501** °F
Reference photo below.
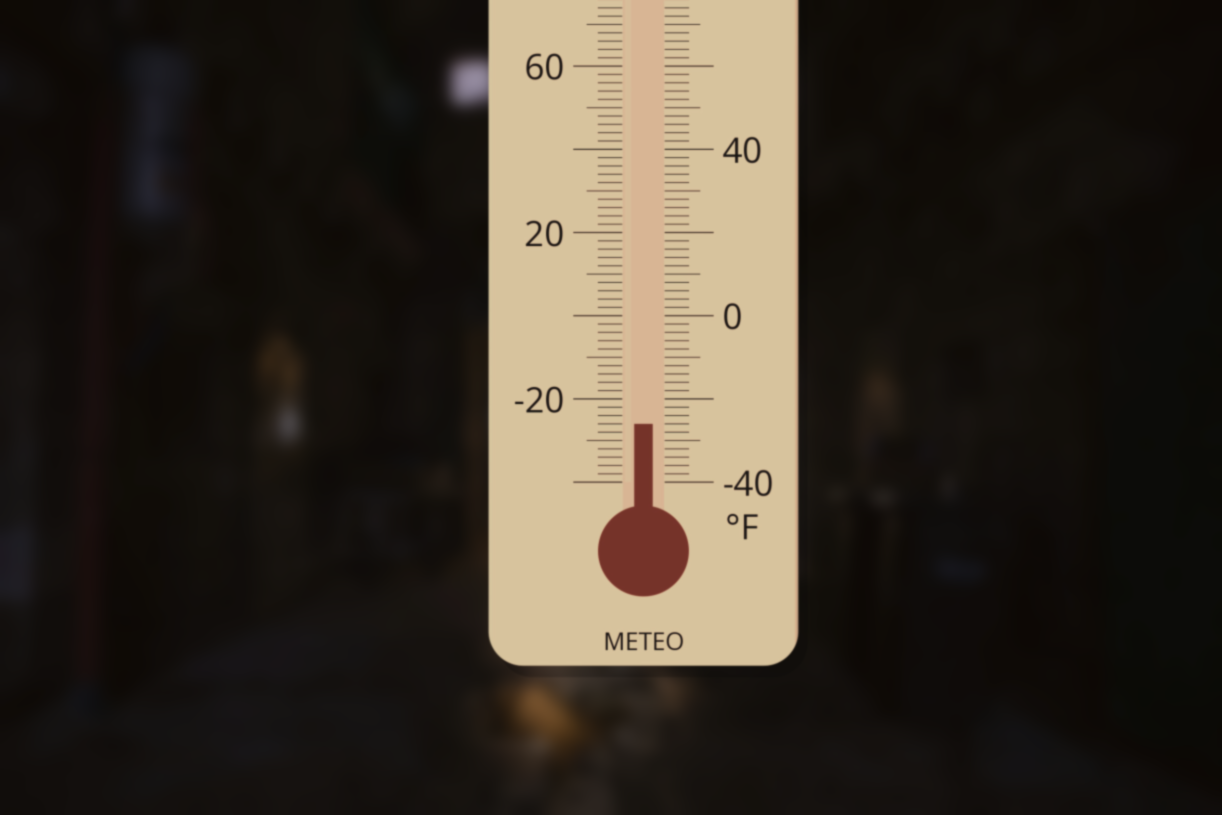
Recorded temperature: **-26** °F
